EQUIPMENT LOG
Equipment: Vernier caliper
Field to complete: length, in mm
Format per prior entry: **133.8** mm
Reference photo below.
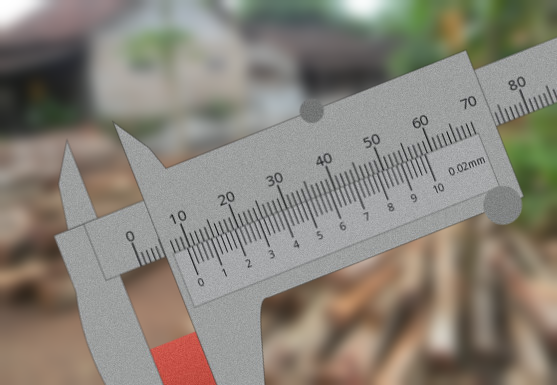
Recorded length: **9.5** mm
